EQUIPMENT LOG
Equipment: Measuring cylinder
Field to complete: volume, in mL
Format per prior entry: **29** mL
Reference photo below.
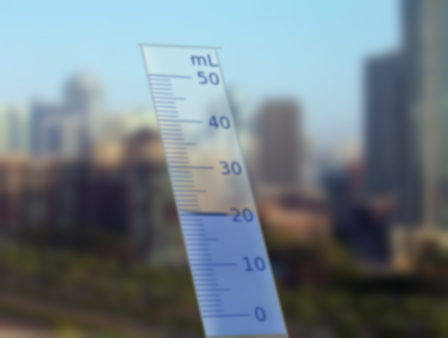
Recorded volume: **20** mL
